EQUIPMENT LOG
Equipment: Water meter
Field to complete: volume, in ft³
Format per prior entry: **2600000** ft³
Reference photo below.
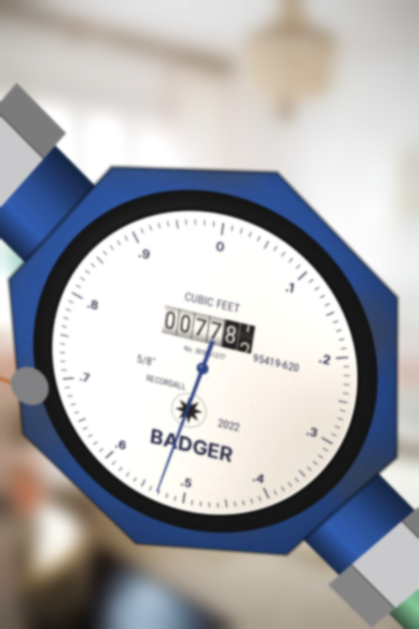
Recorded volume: **7781.53** ft³
